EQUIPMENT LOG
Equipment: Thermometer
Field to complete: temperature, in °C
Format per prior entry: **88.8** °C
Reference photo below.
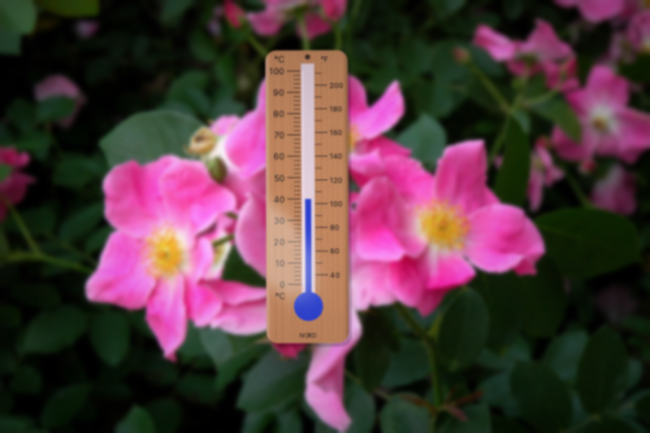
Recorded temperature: **40** °C
